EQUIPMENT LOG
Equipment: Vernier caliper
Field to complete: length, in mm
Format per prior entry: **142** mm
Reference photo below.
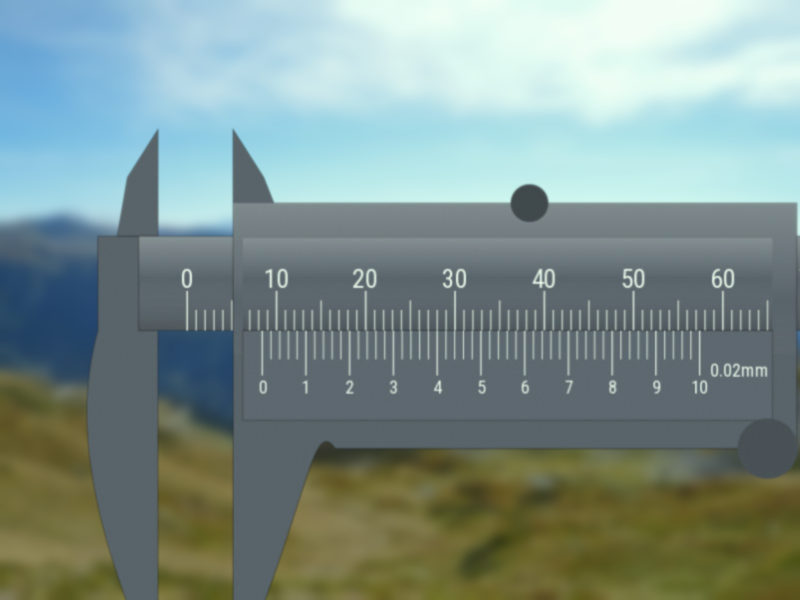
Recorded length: **8.4** mm
